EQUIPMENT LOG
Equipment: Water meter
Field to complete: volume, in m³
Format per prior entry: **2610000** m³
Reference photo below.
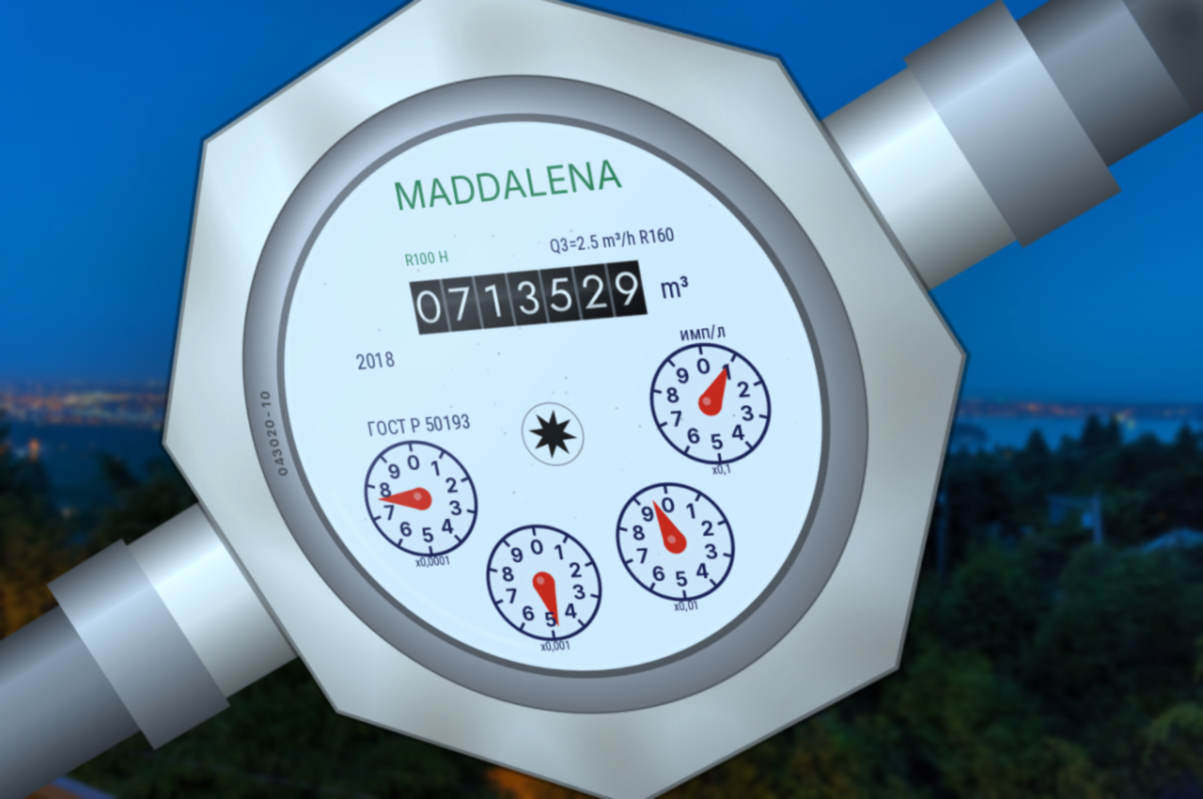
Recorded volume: **713529.0947** m³
